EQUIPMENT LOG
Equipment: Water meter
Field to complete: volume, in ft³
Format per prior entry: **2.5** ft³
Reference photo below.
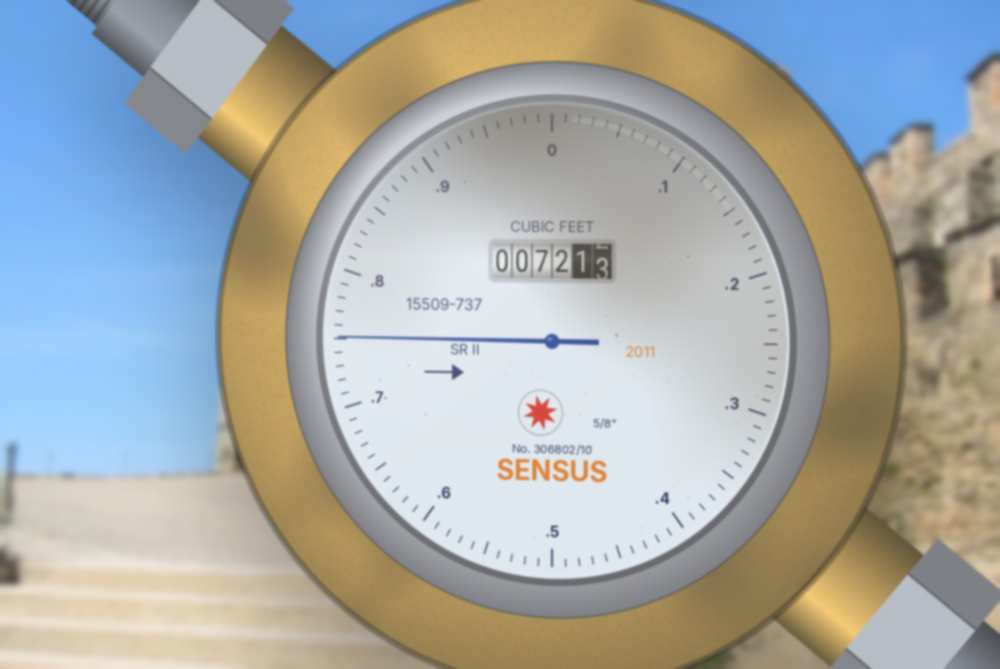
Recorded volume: **7212.75** ft³
